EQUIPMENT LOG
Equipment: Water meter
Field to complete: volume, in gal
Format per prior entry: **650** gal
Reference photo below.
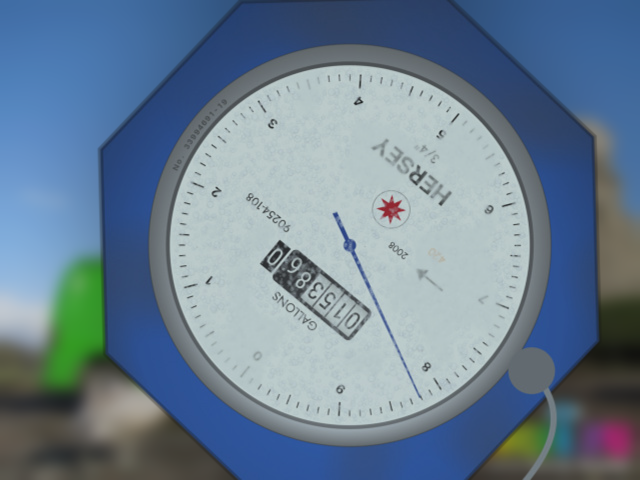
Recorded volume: **153858.2** gal
